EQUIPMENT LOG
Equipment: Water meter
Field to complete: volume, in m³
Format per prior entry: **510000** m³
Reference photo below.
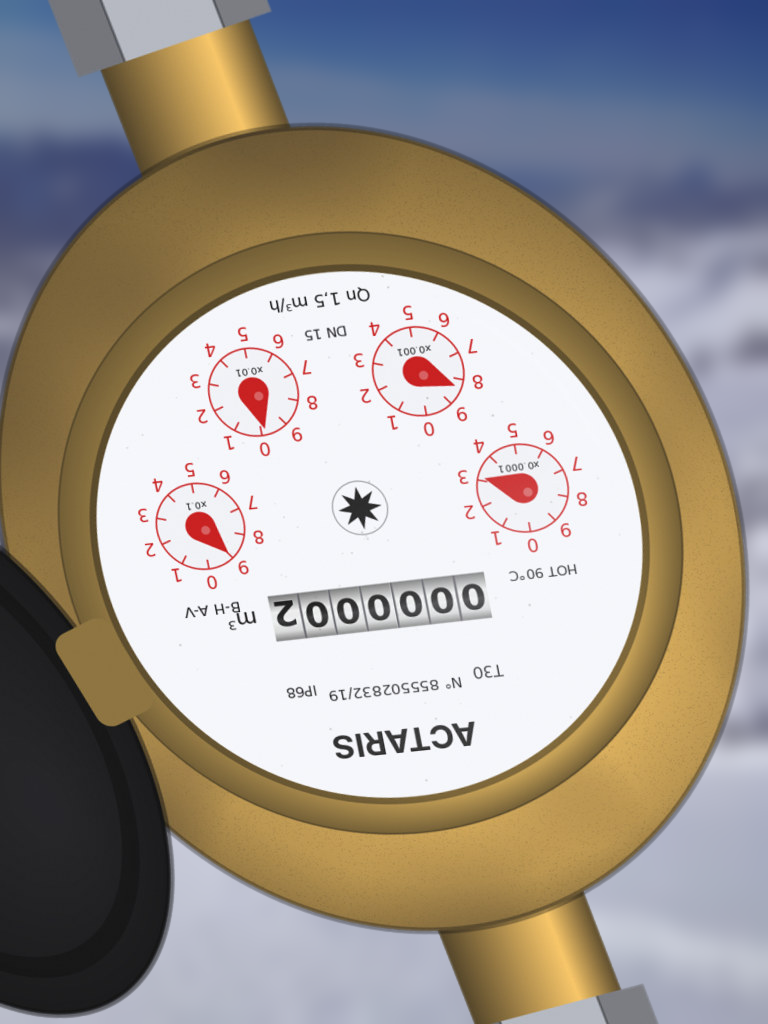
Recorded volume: **1.8983** m³
